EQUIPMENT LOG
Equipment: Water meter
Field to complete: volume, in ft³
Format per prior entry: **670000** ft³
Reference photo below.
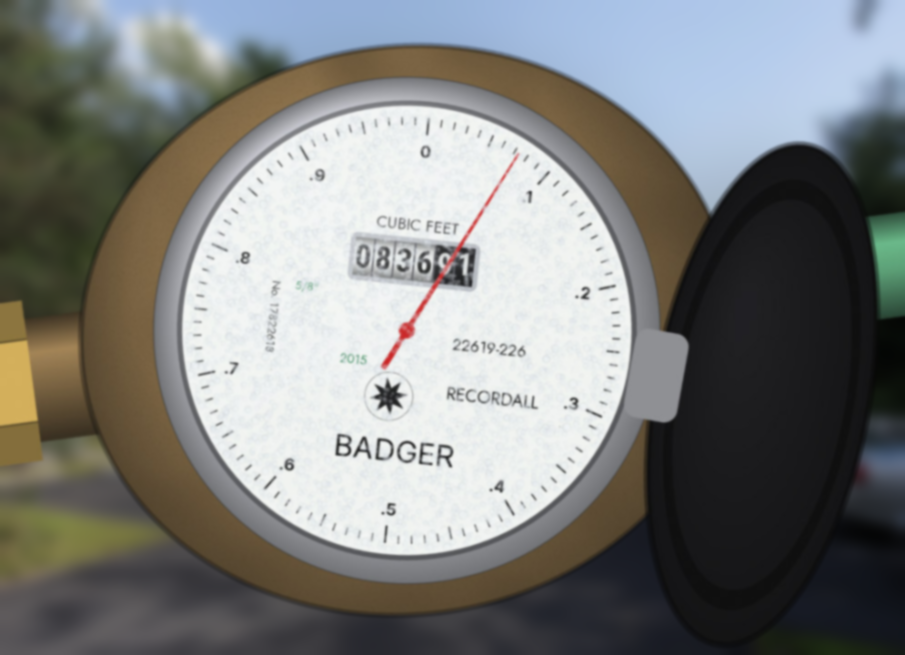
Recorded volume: **83691.07** ft³
